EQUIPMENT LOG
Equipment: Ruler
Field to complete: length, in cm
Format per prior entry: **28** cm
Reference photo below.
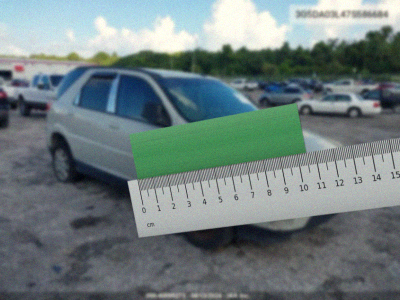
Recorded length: **10.5** cm
